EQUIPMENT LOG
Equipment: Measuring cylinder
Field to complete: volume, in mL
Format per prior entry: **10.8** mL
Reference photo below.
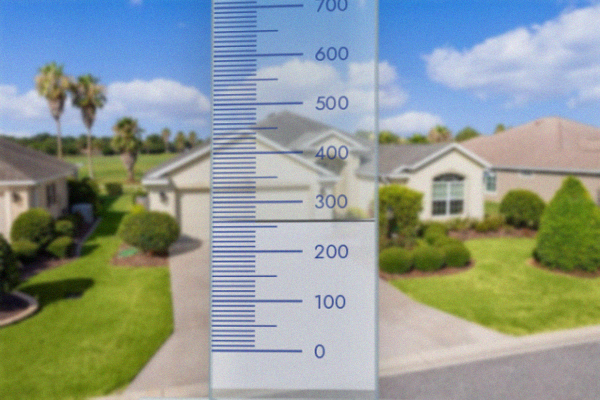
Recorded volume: **260** mL
